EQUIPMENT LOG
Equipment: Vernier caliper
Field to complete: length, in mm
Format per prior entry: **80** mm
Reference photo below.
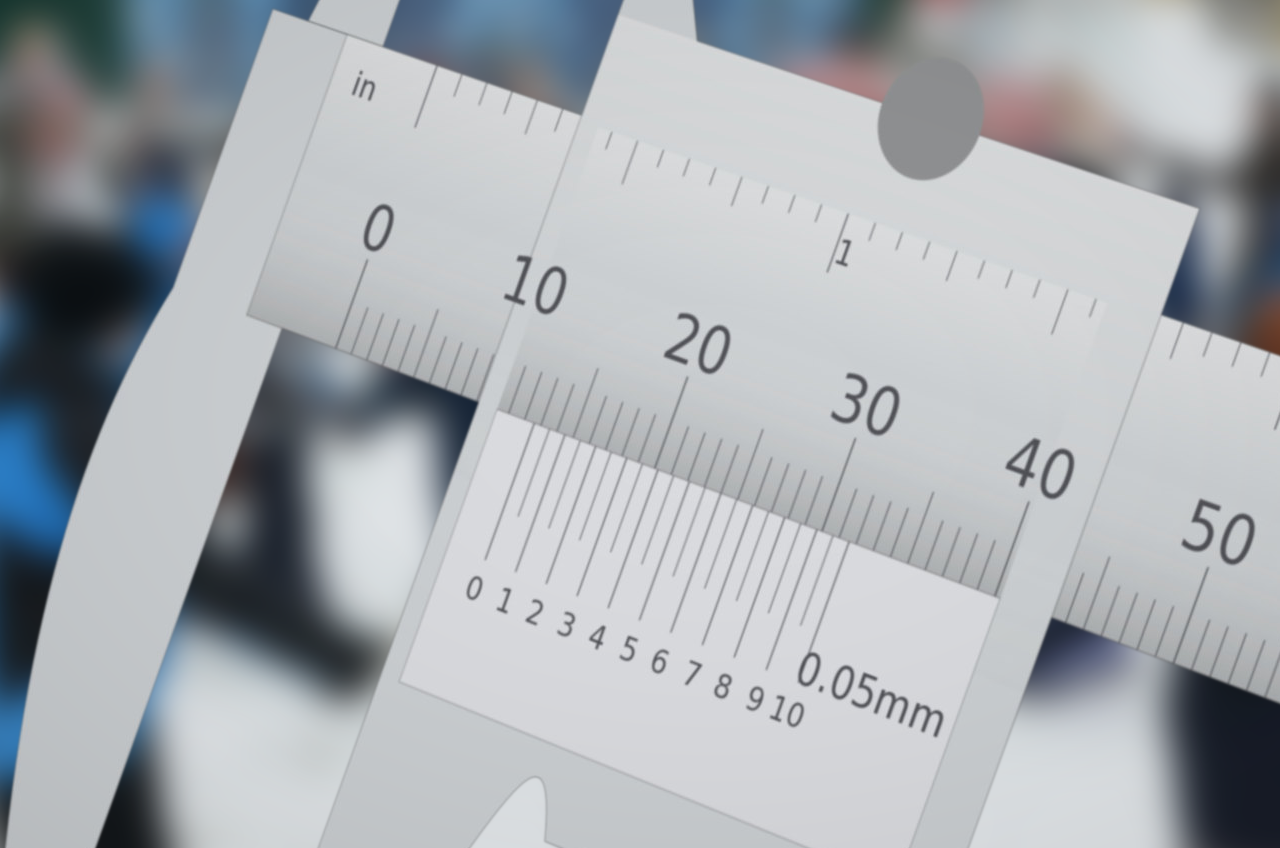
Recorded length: **12.6** mm
